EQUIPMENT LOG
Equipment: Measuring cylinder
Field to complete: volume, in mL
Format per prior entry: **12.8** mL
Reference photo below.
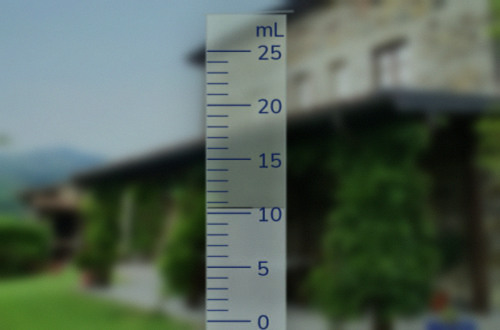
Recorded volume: **10.5** mL
